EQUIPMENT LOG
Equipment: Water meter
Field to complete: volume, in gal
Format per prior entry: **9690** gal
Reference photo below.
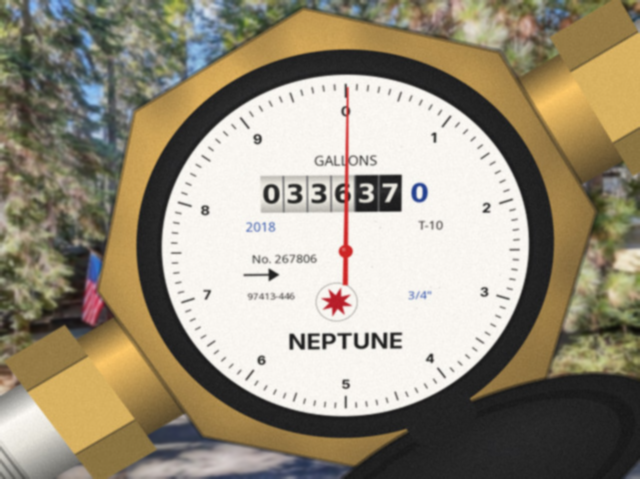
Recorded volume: **336370.0** gal
